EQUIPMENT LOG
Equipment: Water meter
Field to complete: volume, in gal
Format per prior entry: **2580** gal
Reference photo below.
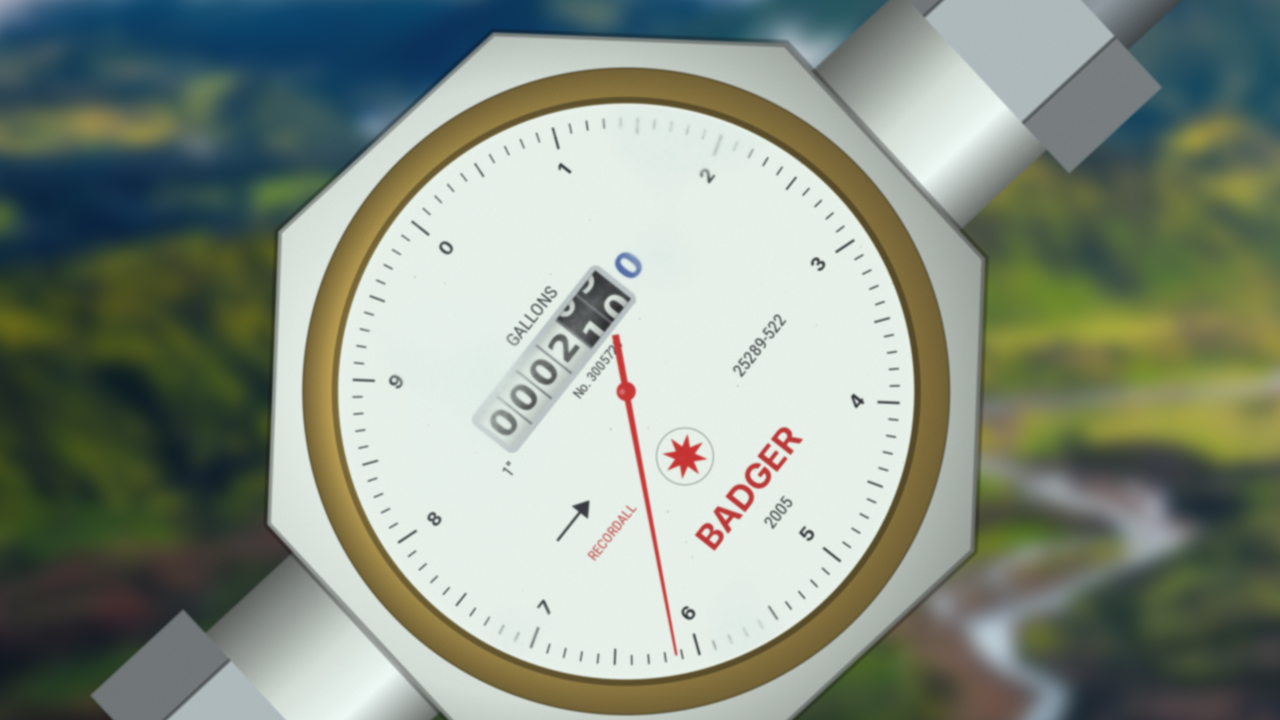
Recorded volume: **2096.1** gal
